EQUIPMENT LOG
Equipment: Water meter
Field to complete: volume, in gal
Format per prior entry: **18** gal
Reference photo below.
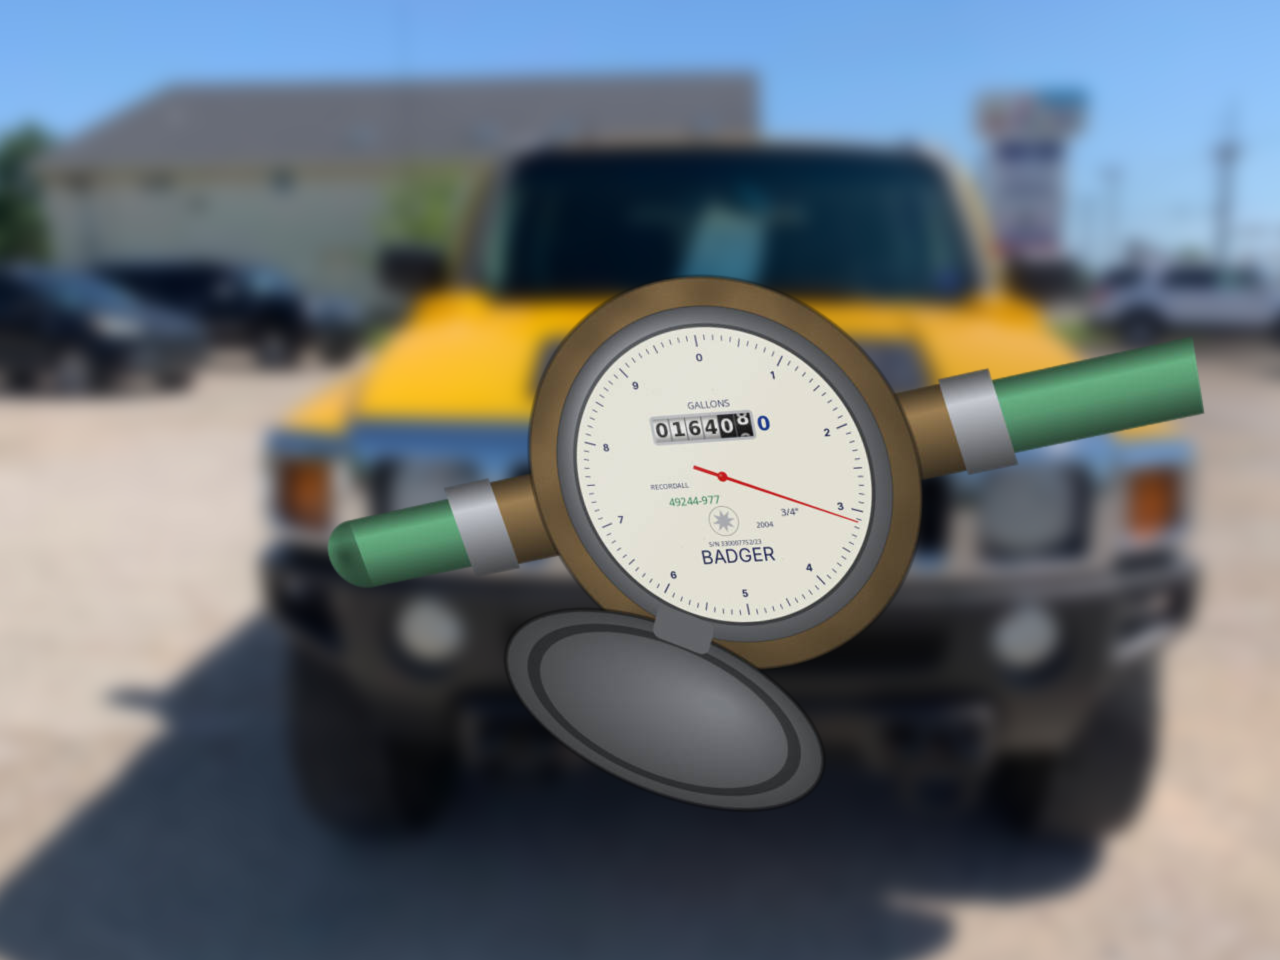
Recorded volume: **164083.1** gal
